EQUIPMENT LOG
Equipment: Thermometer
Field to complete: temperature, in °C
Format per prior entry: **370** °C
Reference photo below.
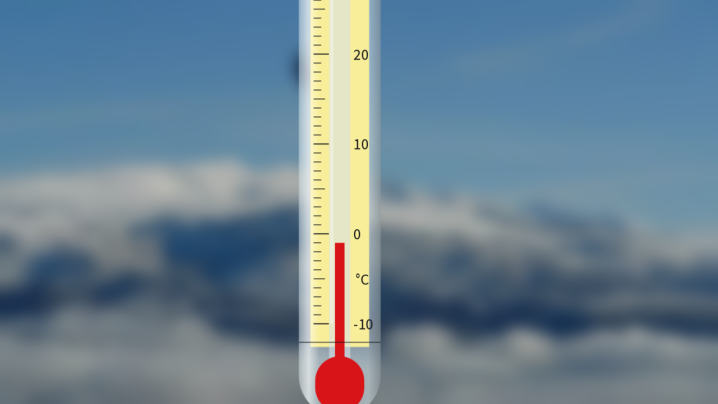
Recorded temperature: **-1** °C
